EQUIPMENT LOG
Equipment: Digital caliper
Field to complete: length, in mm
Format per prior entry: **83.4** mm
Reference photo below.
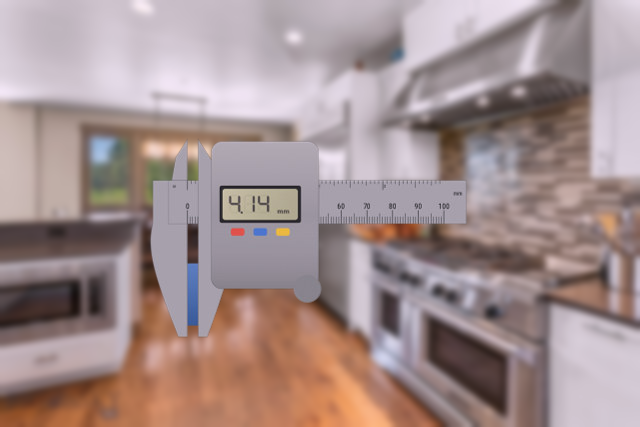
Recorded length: **4.14** mm
